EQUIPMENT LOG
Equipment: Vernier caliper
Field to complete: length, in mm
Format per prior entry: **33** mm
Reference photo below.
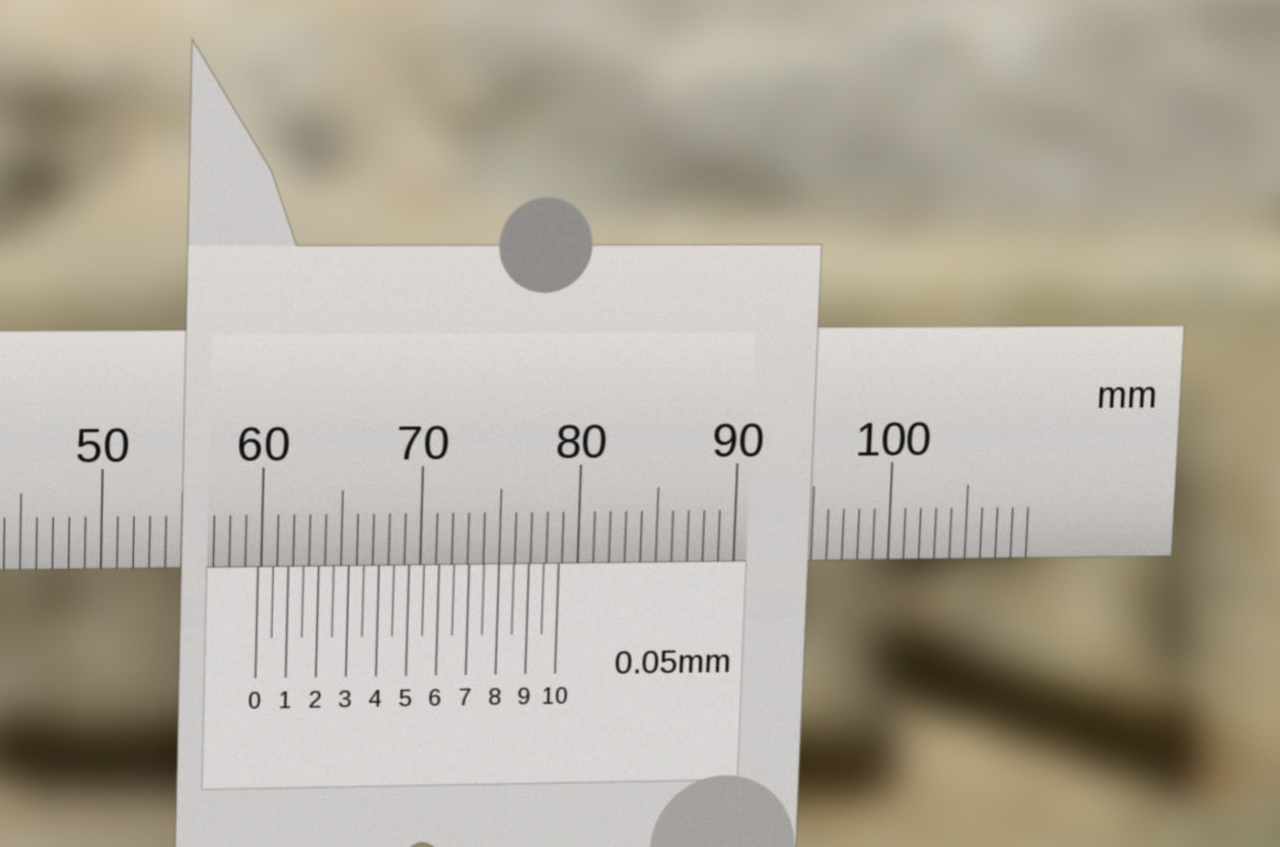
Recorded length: **59.8** mm
